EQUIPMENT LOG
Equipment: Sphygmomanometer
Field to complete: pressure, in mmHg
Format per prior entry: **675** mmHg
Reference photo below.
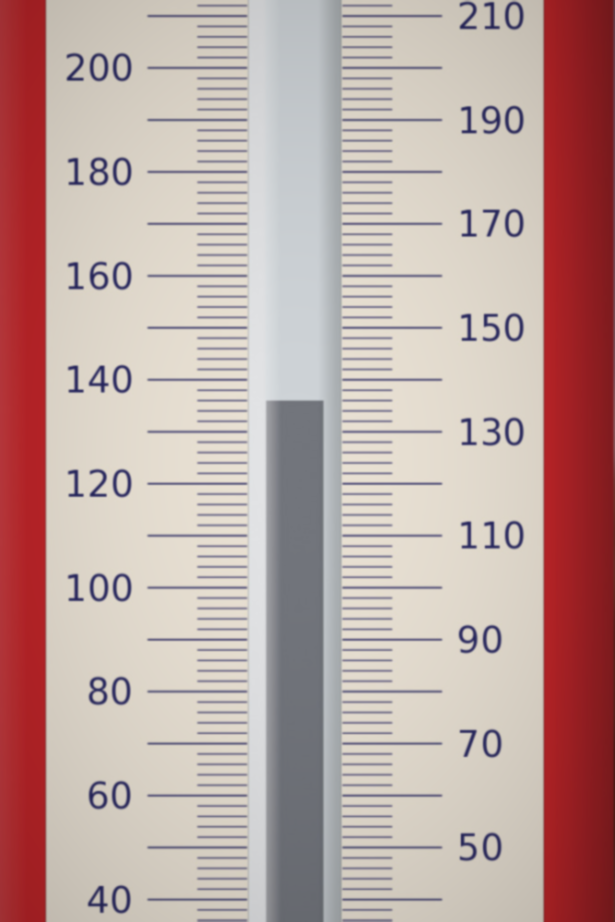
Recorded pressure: **136** mmHg
